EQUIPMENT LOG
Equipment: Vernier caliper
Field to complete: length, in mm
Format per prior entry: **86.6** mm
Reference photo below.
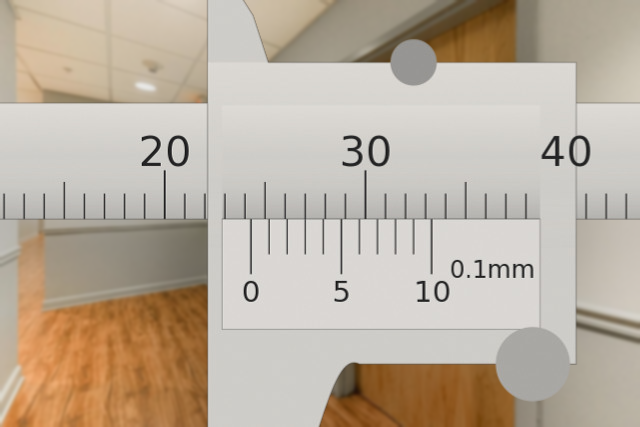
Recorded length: **24.3** mm
